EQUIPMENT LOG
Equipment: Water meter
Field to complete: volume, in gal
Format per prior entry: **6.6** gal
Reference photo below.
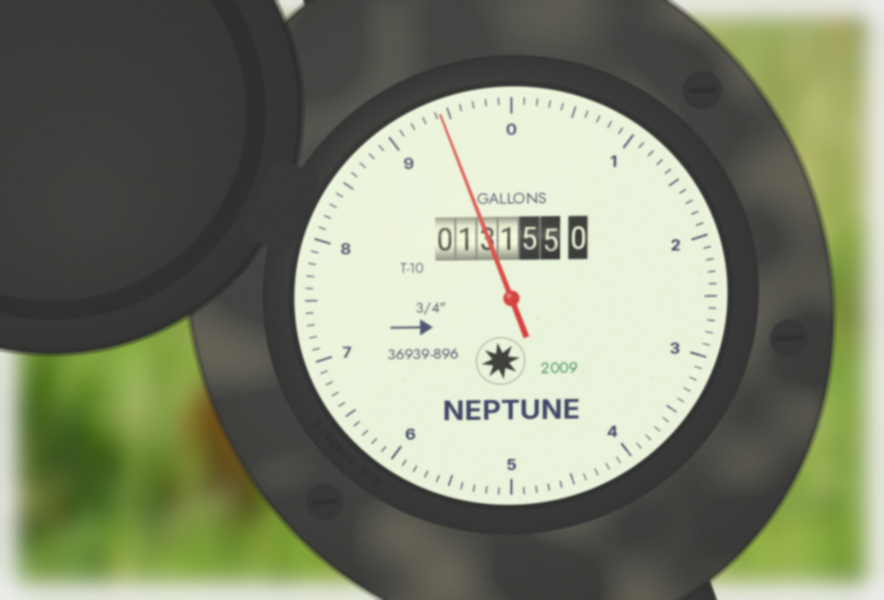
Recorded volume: **131549.4** gal
